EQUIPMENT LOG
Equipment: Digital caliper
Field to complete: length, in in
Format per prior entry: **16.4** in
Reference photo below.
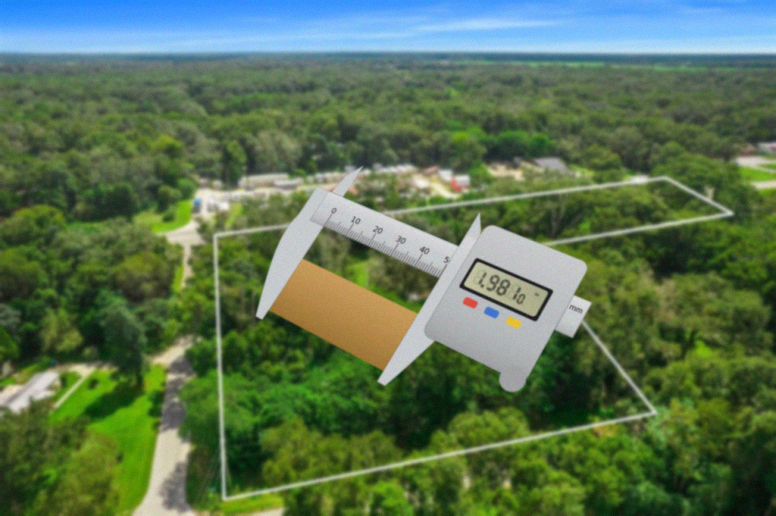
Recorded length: **1.9810** in
